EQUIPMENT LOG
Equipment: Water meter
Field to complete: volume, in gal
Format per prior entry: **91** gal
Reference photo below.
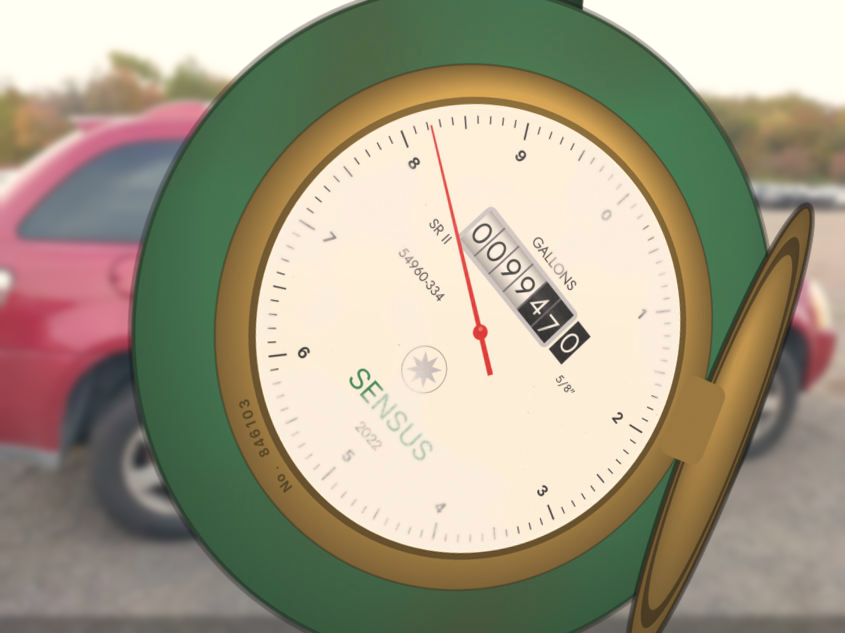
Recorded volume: **99468.2** gal
